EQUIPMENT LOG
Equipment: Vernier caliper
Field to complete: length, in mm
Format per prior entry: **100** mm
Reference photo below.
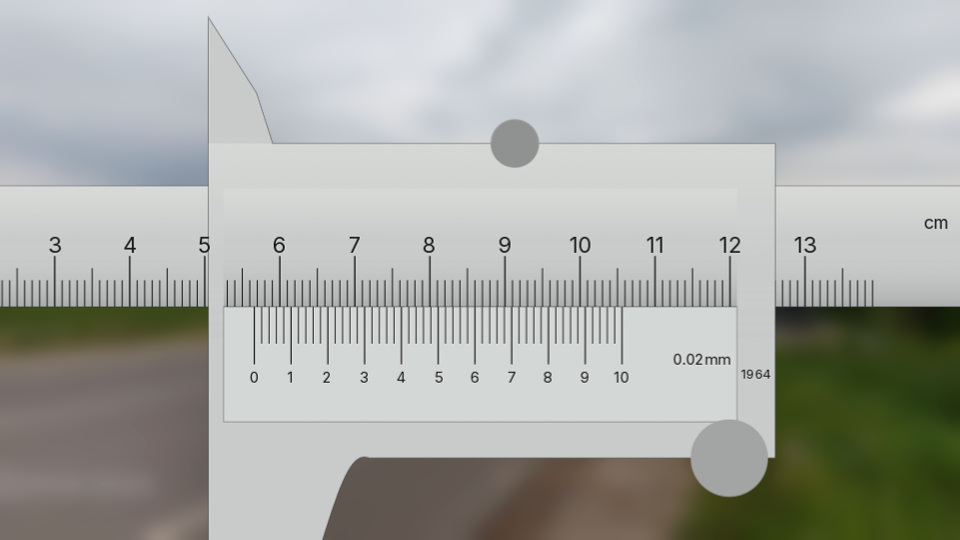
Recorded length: **56.6** mm
